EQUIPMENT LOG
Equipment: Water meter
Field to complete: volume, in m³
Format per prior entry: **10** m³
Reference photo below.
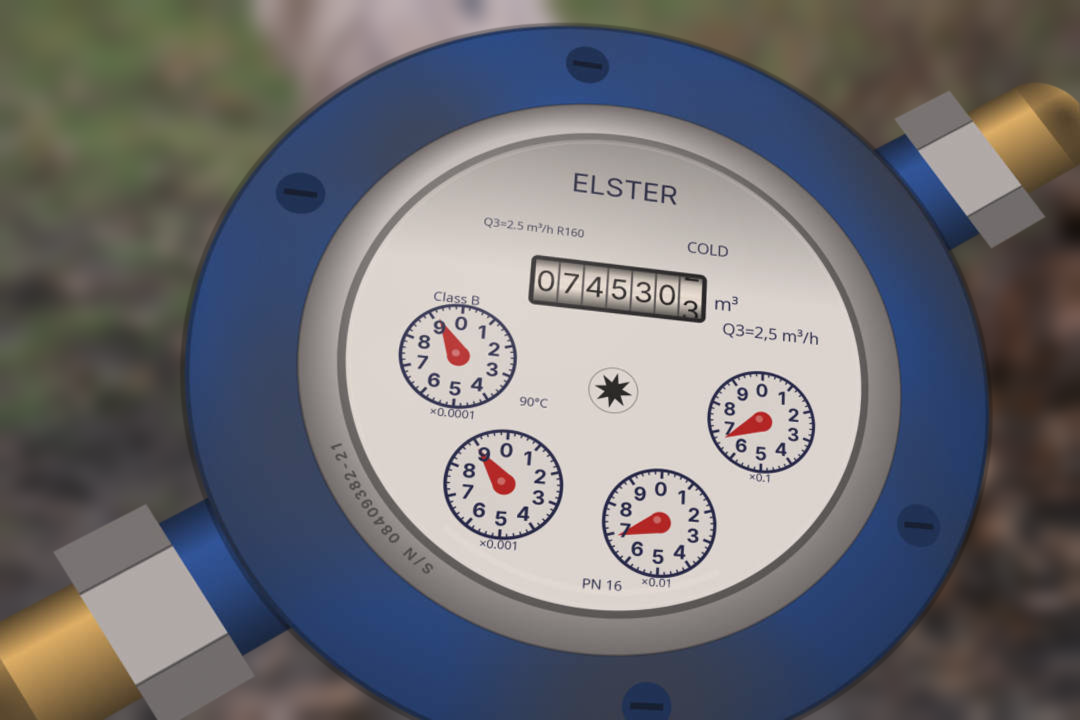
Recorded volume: **745302.6689** m³
